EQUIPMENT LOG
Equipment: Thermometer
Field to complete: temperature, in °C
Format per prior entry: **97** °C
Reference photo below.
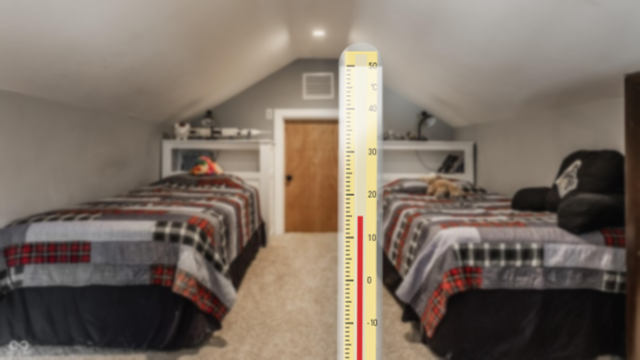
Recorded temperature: **15** °C
